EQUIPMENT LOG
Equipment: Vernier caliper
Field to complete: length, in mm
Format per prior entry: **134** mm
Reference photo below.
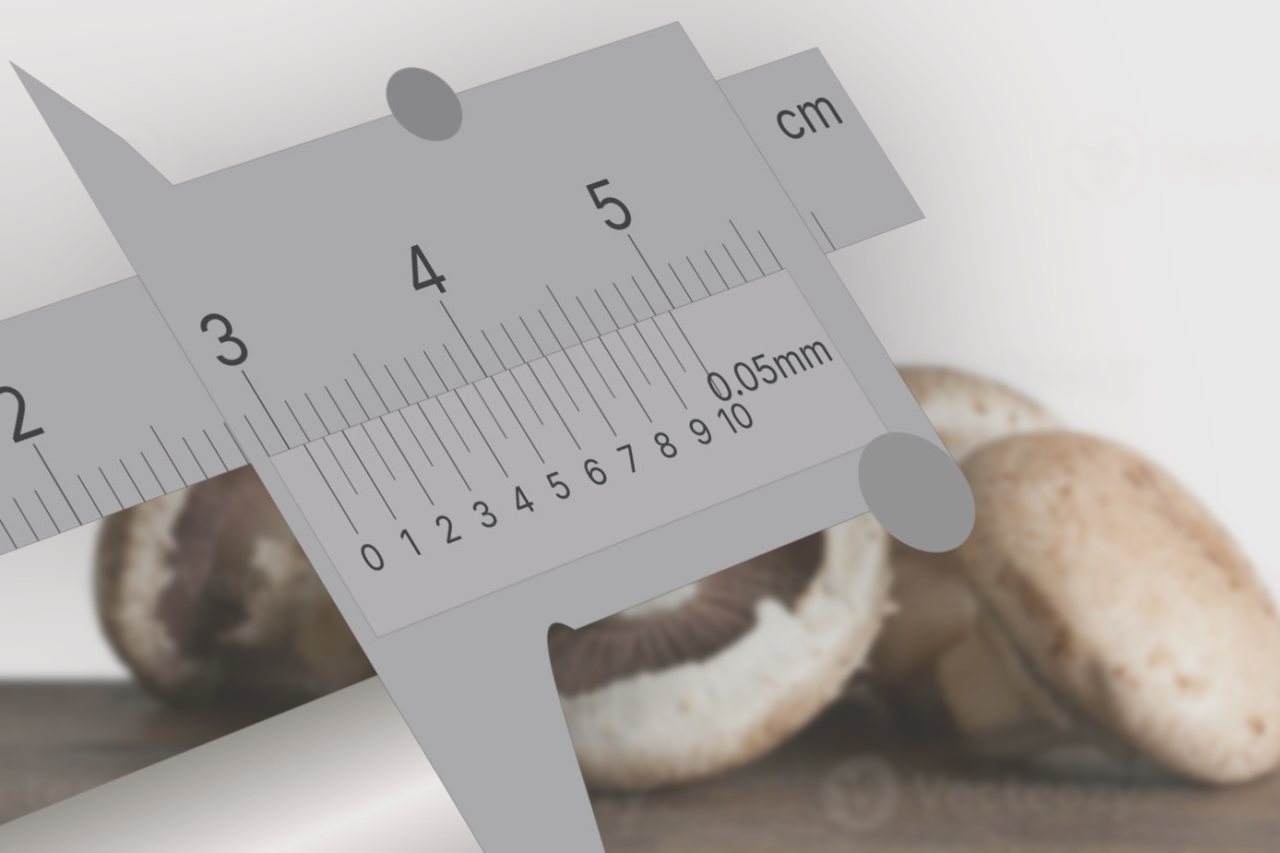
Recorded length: **30.7** mm
